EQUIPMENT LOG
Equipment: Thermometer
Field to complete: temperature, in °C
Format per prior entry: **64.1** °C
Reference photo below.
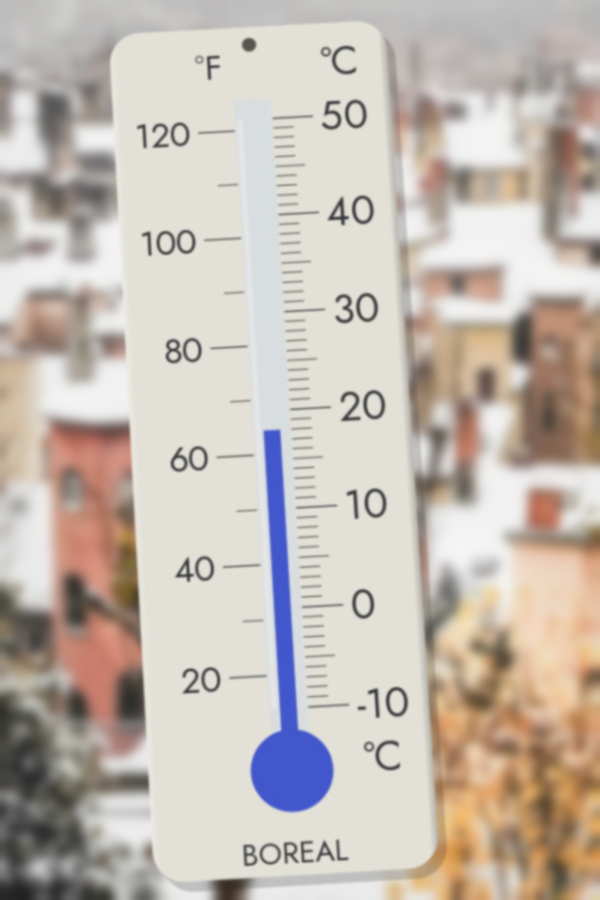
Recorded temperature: **18** °C
